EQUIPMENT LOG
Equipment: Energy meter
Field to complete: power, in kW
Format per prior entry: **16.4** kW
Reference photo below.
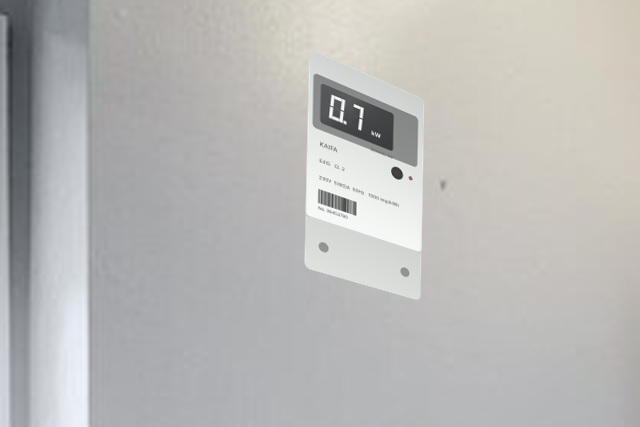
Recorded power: **0.7** kW
